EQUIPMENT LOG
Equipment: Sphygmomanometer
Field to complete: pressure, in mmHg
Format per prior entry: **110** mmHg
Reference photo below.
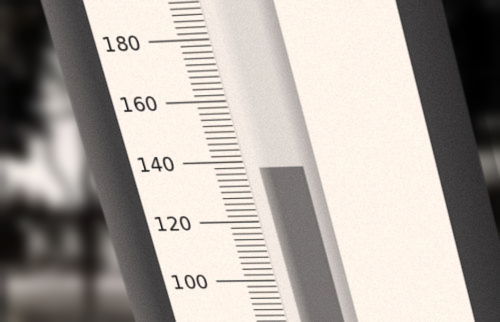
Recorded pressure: **138** mmHg
